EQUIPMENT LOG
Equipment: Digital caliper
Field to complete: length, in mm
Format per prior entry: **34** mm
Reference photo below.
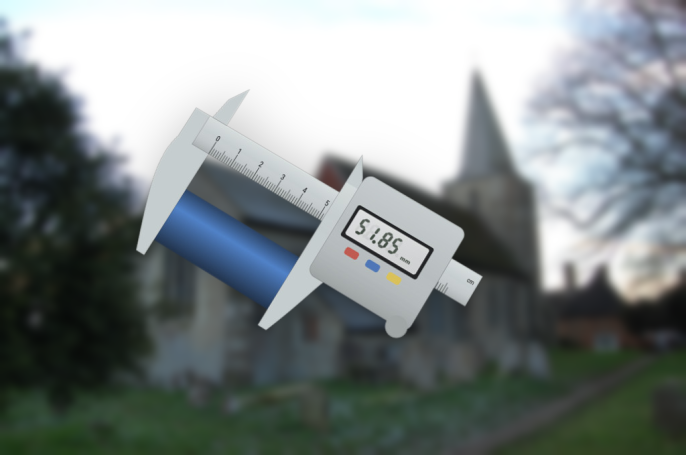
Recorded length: **51.85** mm
